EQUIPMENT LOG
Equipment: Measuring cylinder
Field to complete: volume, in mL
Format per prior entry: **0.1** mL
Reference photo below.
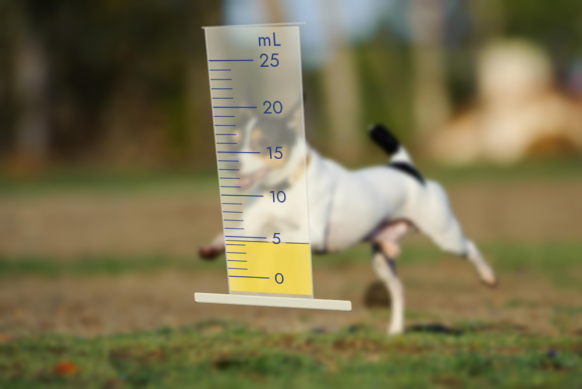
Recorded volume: **4.5** mL
